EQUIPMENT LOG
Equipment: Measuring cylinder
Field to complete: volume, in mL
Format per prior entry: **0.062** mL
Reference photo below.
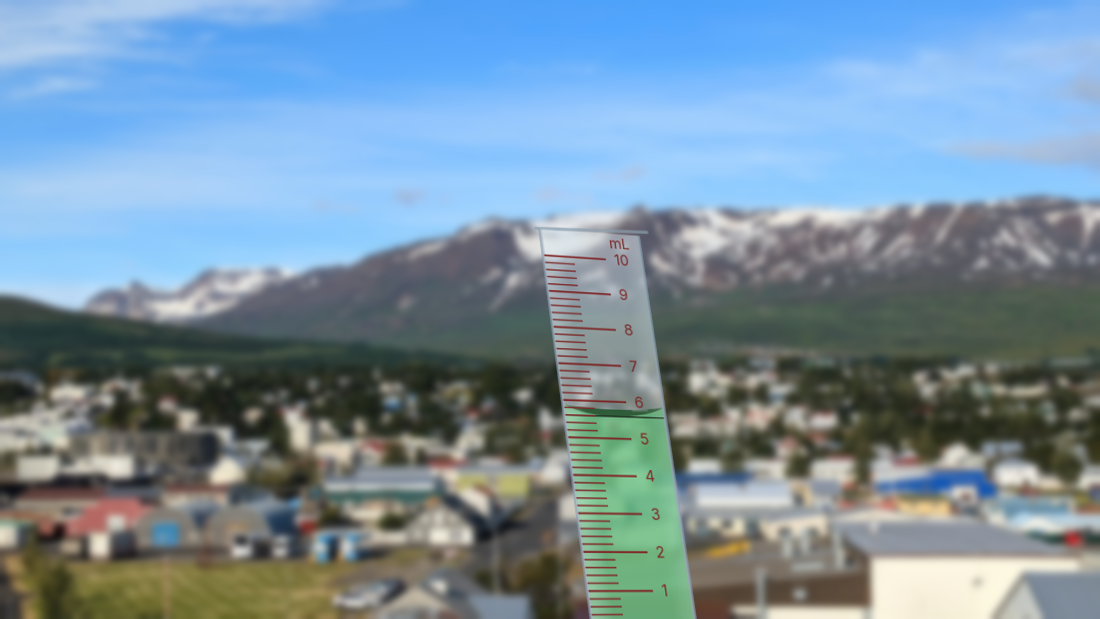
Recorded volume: **5.6** mL
